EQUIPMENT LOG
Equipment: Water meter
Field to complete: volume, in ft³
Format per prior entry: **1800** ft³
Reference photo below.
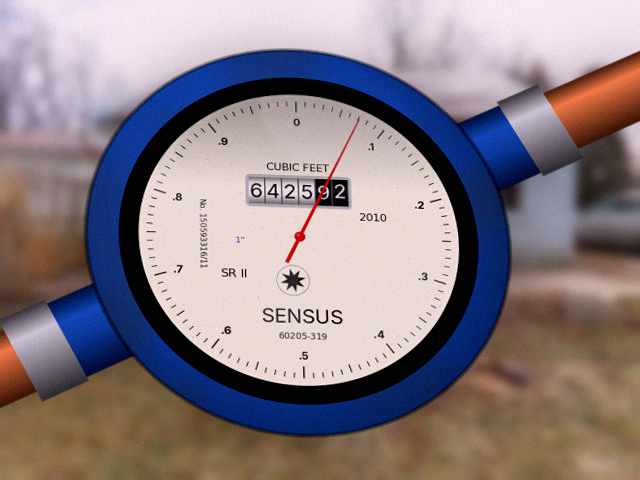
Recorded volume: **642592.07** ft³
